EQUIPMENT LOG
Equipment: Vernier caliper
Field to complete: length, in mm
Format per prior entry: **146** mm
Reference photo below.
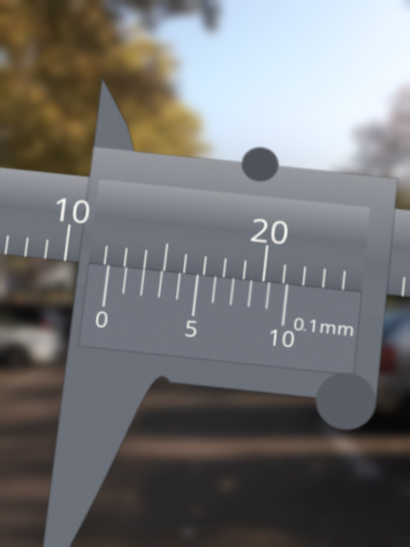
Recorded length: **12.2** mm
